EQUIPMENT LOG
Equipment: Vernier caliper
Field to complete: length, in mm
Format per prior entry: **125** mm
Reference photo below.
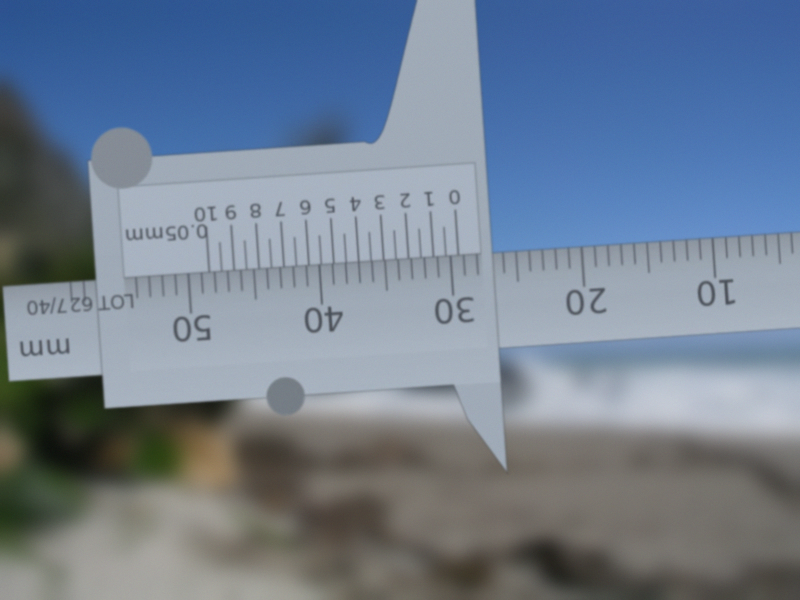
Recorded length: **29.4** mm
